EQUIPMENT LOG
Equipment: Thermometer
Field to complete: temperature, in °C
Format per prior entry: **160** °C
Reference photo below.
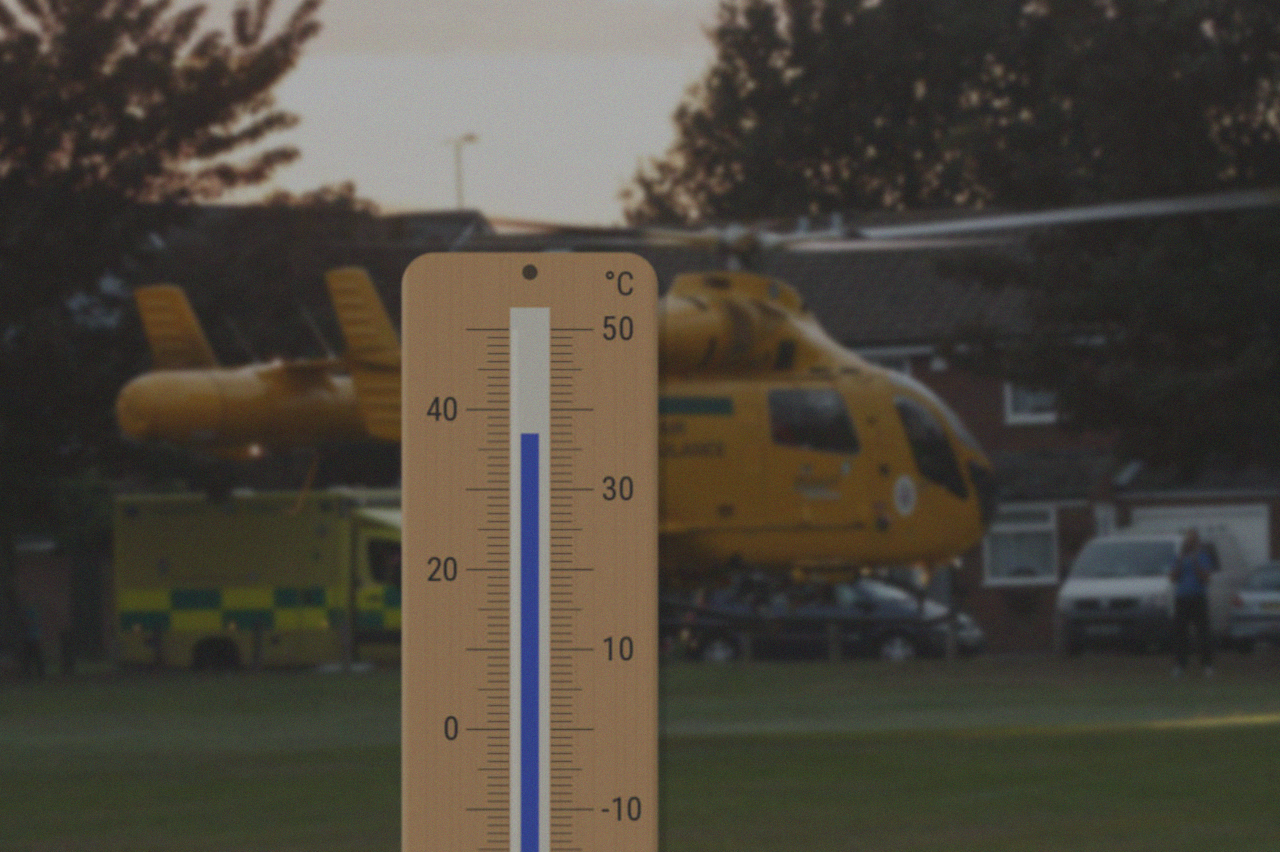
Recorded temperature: **37** °C
